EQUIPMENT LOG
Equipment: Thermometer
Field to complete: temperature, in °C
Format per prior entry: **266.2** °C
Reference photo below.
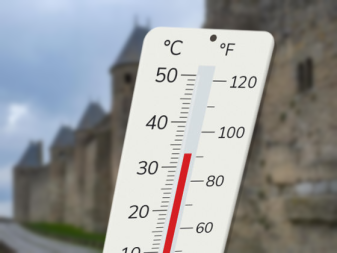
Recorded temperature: **33** °C
